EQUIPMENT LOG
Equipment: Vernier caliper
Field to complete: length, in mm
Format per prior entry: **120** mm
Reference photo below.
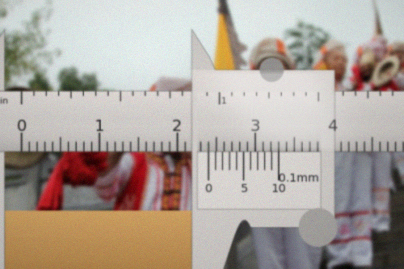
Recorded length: **24.0** mm
